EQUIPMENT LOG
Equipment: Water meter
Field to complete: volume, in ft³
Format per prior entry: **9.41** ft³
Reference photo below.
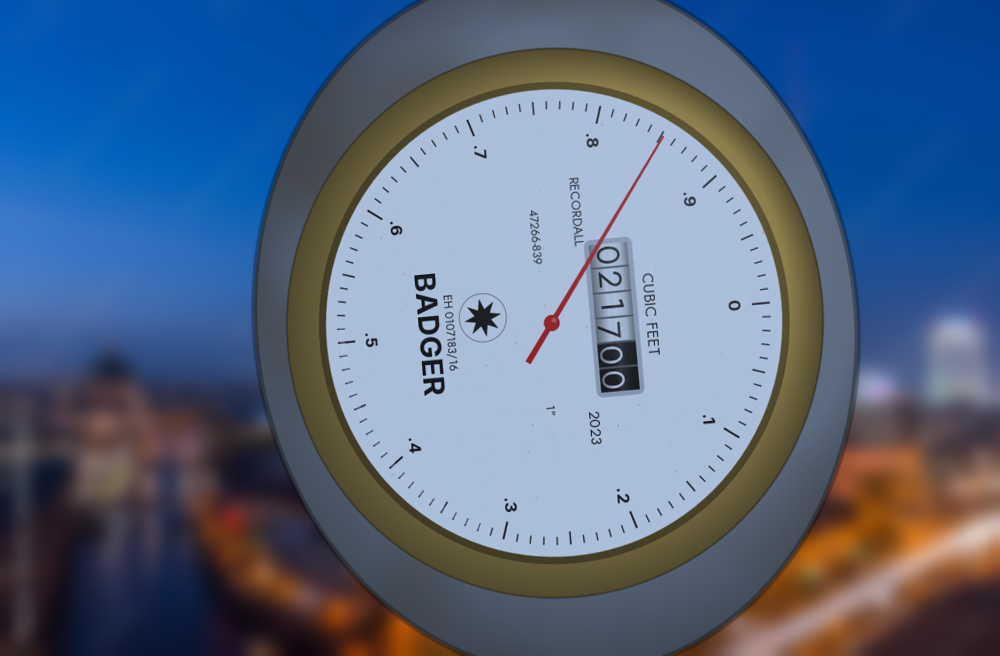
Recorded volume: **21699.85** ft³
